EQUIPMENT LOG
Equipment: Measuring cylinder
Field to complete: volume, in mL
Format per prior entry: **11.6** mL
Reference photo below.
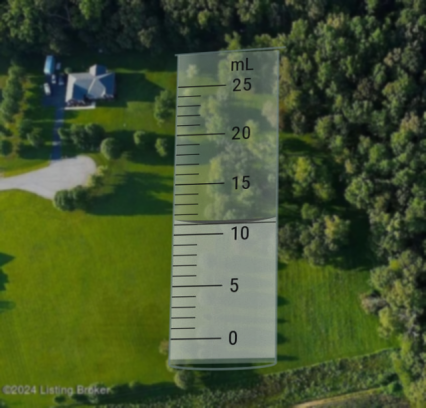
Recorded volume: **11** mL
